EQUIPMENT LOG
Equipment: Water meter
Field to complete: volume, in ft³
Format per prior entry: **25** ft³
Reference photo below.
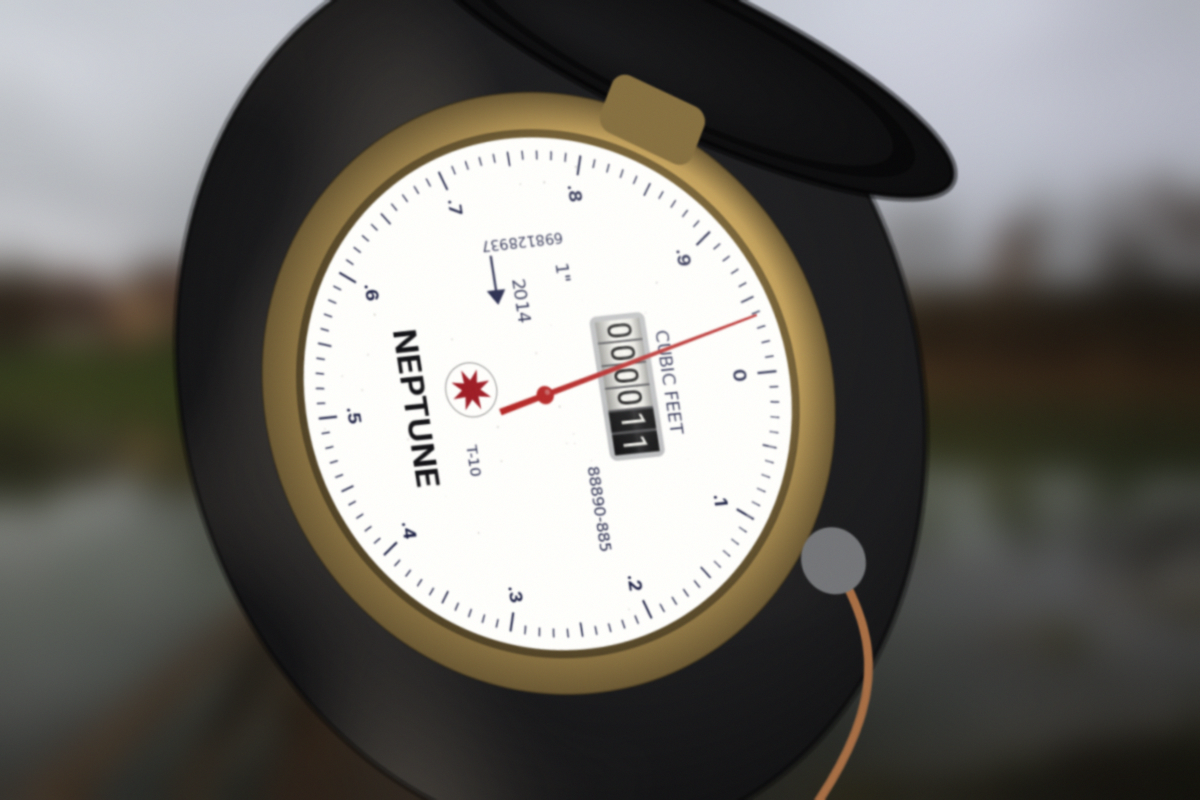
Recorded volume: **10.96** ft³
